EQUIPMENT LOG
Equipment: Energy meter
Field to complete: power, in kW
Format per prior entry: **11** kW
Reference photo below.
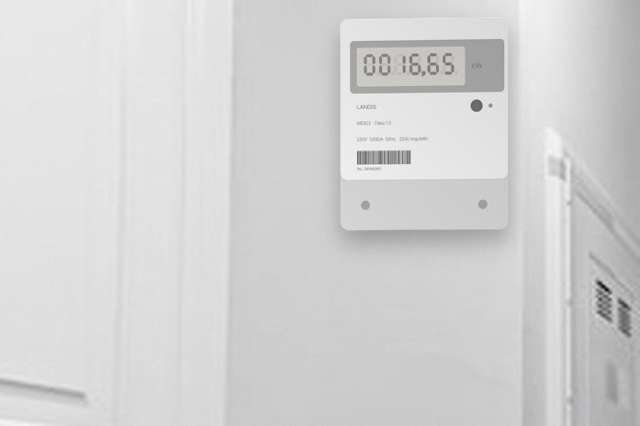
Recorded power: **16.65** kW
